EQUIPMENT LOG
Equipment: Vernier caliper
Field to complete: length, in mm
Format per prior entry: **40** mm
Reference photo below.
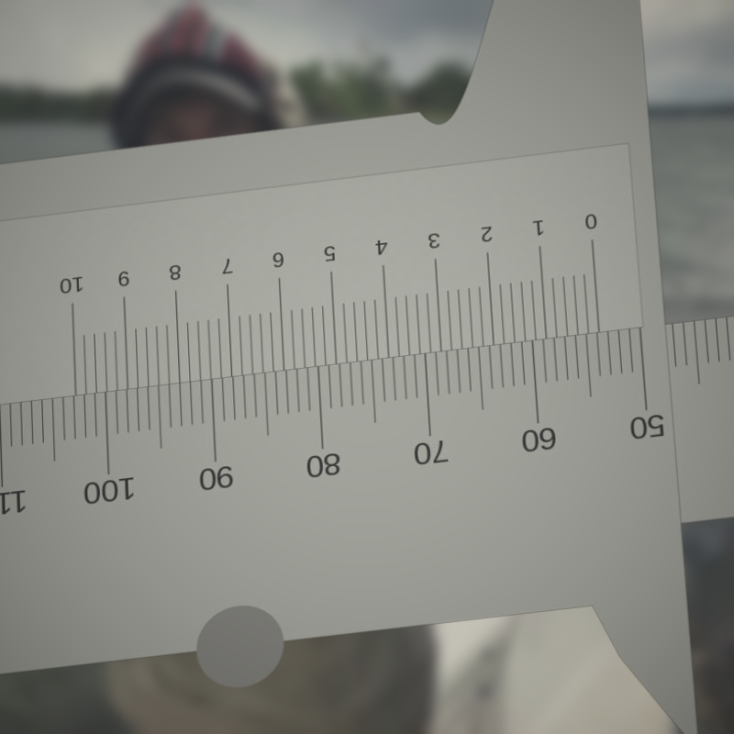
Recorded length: **53.8** mm
